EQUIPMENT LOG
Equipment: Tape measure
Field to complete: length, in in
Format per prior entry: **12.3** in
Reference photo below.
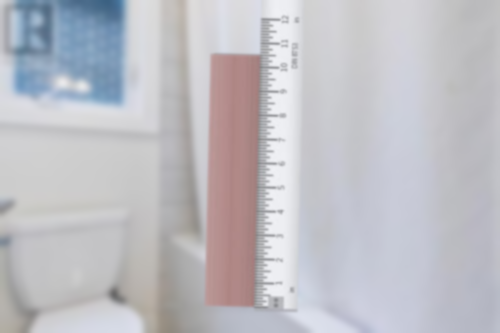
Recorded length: **10.5** in
